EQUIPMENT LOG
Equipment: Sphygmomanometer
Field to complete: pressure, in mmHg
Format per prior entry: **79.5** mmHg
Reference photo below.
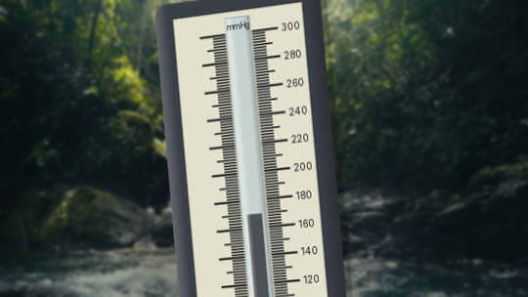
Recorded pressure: **170** mmHg
